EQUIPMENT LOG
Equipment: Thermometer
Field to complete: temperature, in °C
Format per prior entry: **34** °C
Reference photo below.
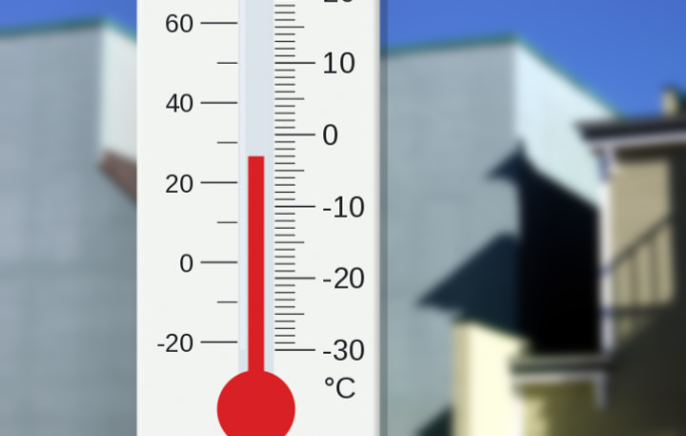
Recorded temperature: **-3** °C
